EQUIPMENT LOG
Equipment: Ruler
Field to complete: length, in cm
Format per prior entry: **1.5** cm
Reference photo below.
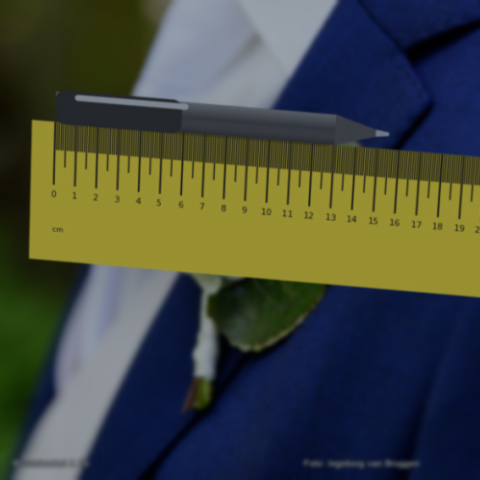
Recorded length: **15.5** cm
